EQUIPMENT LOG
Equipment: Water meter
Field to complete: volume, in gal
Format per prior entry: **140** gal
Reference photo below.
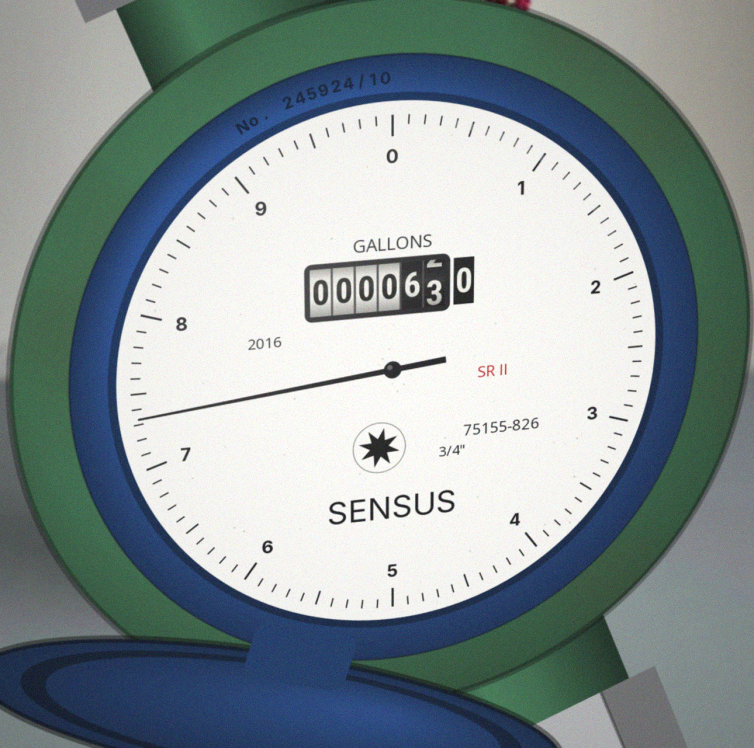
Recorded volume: **627.3** gal
